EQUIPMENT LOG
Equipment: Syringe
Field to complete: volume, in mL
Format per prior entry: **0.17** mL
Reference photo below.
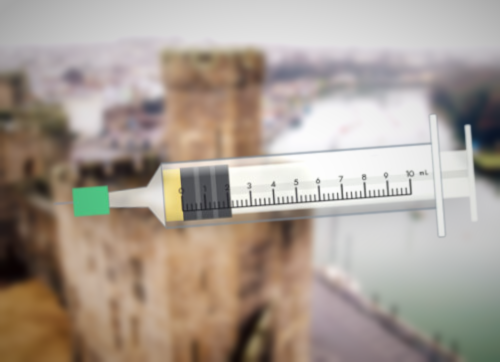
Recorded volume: **0** mL
